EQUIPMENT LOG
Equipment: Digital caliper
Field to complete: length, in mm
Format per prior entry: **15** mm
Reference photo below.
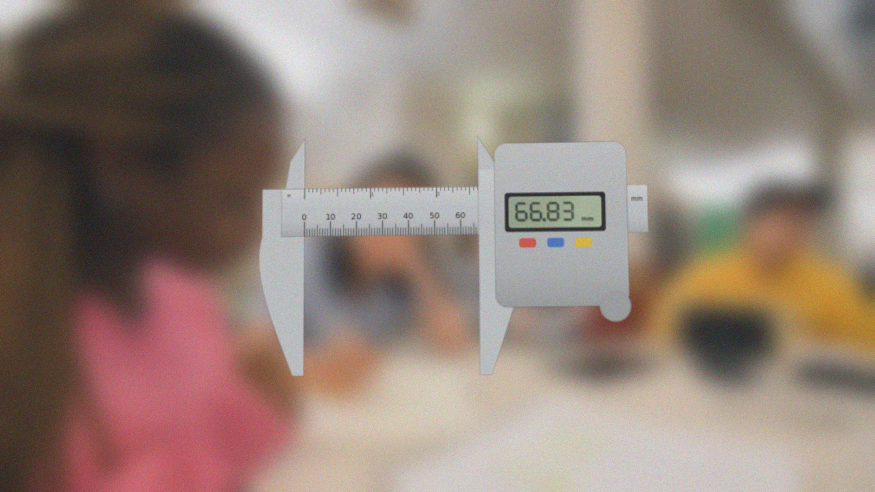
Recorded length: **66.83** mm
